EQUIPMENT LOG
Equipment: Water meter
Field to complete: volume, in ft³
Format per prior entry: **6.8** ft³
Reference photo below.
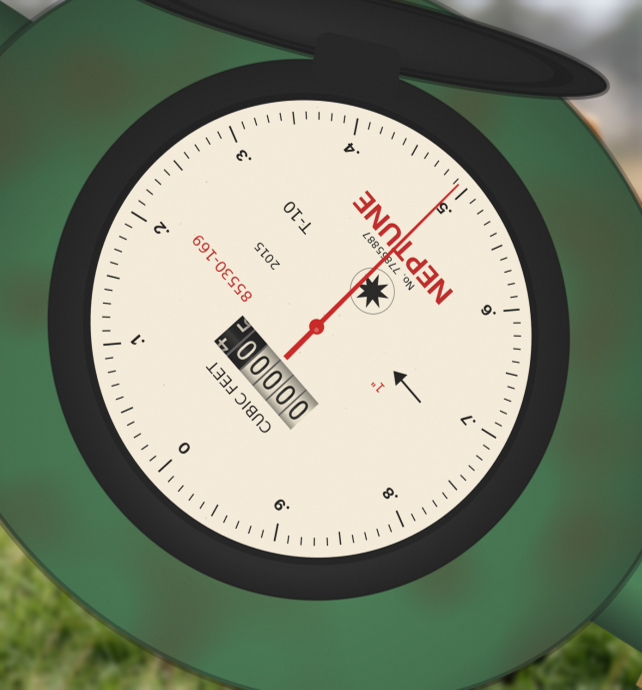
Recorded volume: **4.49** ft³
